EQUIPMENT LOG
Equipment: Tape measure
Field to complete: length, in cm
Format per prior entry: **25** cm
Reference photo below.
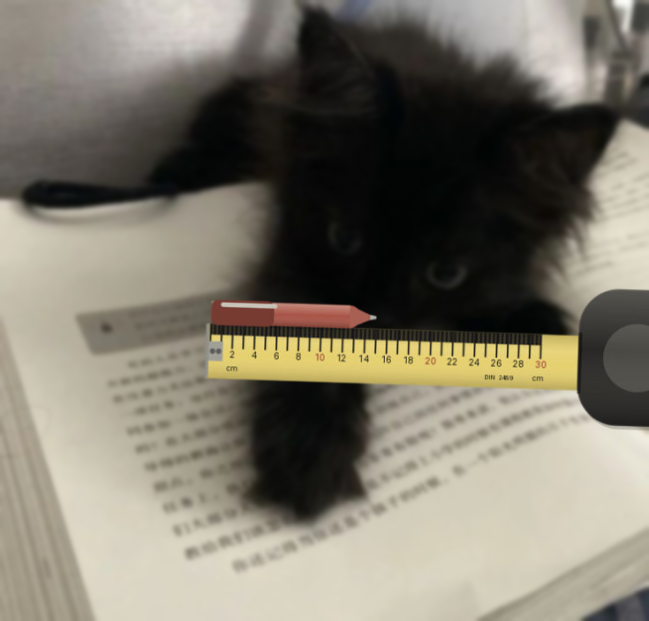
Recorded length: **15** cm
